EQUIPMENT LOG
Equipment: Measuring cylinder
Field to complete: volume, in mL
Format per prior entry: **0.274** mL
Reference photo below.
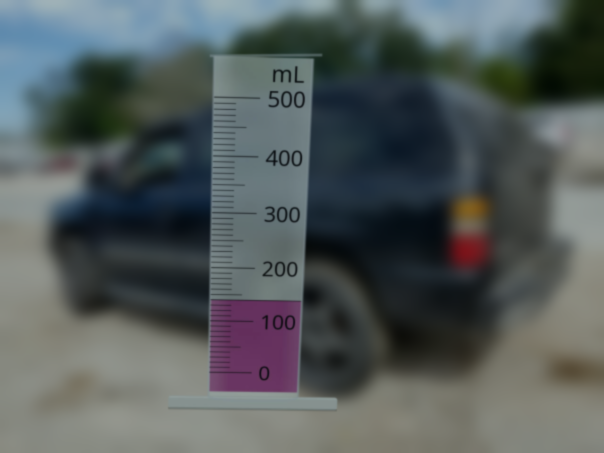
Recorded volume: **140** mL
